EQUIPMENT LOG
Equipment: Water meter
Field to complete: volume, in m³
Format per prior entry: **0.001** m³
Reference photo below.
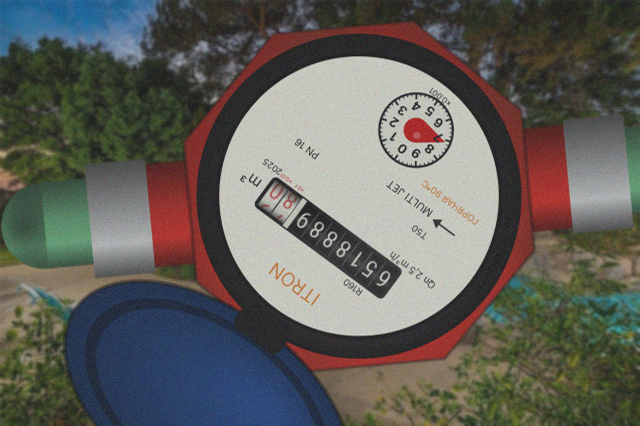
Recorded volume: **6518889.797** m³
